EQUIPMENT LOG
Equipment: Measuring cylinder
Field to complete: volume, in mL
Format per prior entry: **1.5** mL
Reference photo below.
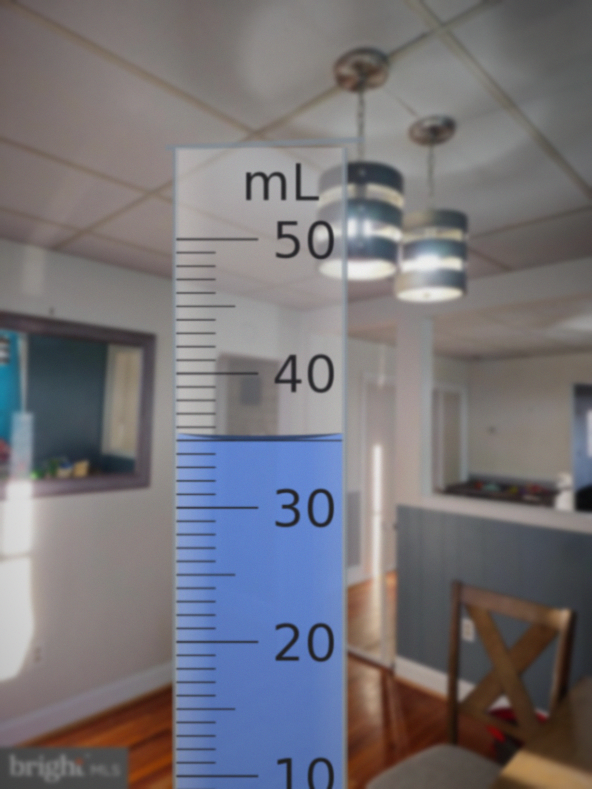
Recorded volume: **35** mL
